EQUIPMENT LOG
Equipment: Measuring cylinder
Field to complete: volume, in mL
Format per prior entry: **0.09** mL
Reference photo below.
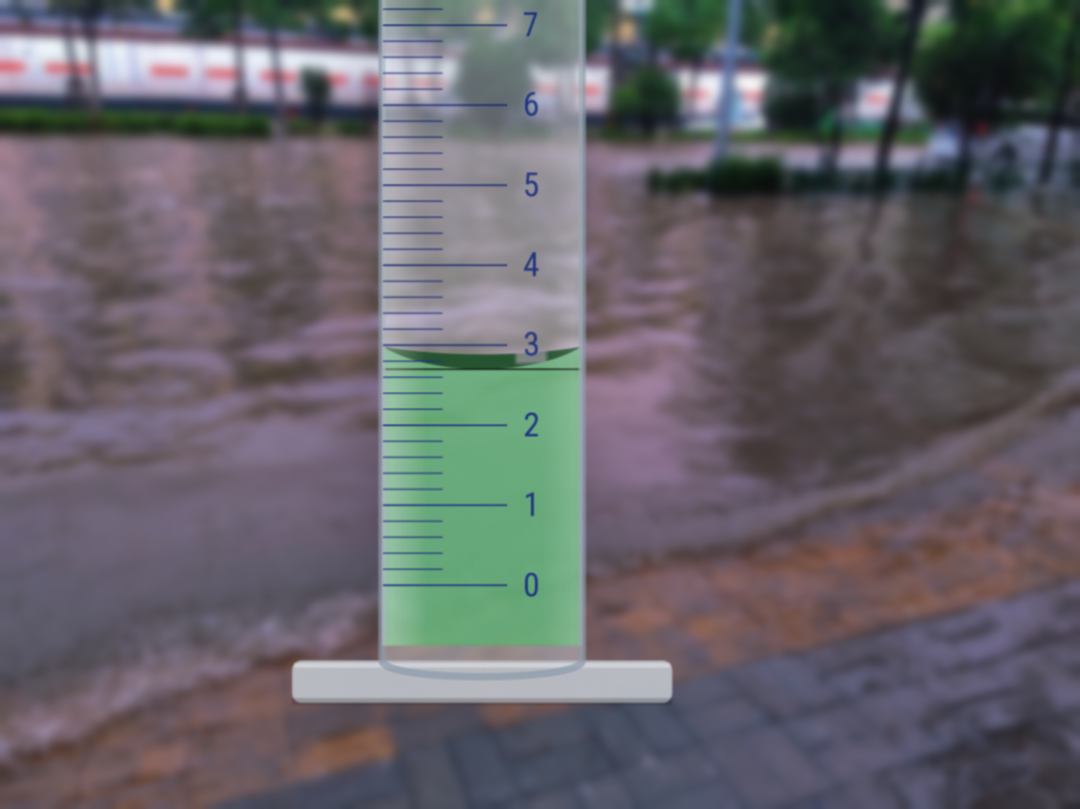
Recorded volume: **2.7** mL
